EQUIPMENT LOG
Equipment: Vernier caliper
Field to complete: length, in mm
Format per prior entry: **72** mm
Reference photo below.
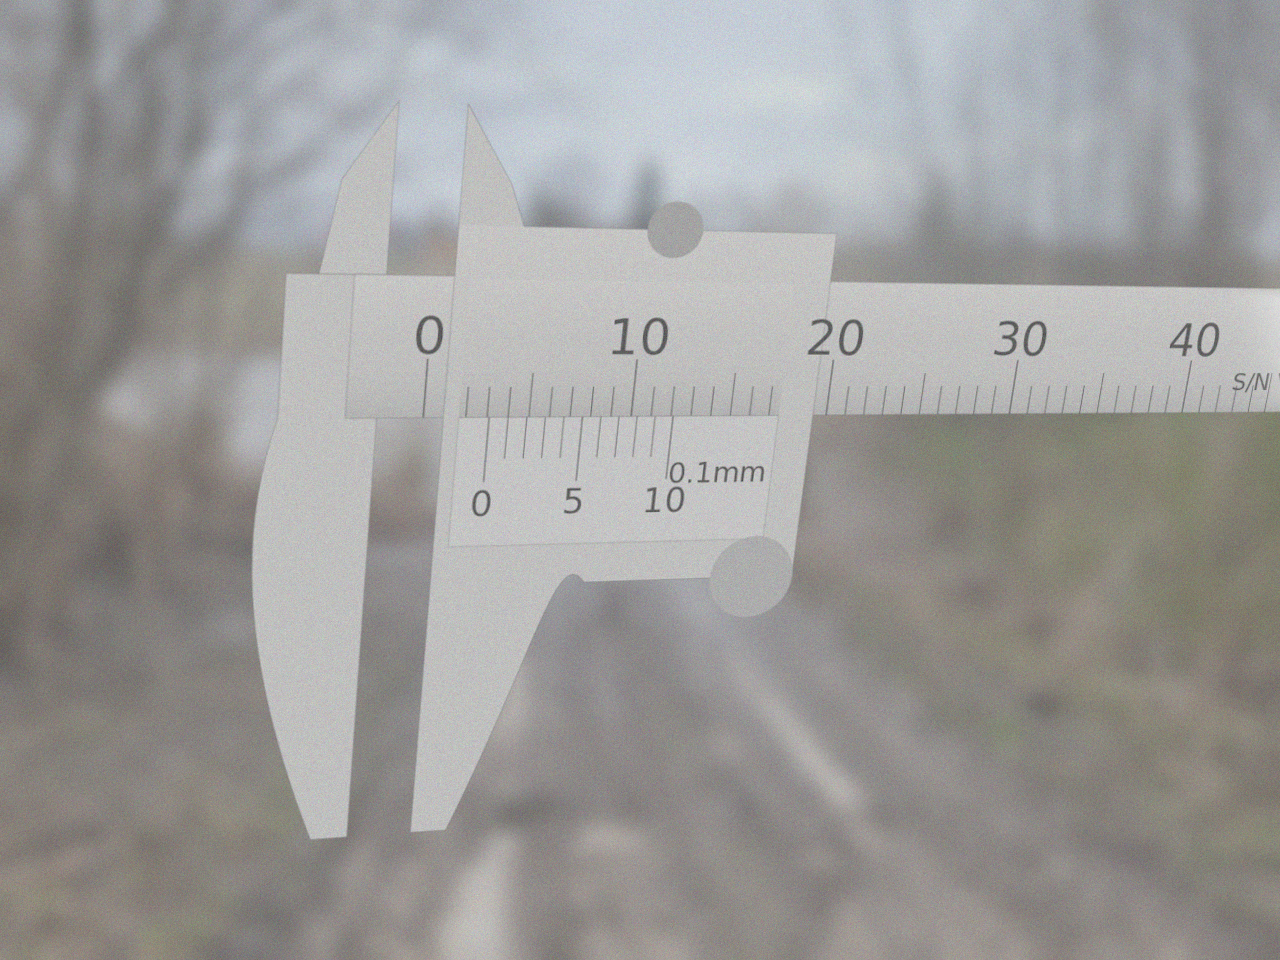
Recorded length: **3.1** mm
